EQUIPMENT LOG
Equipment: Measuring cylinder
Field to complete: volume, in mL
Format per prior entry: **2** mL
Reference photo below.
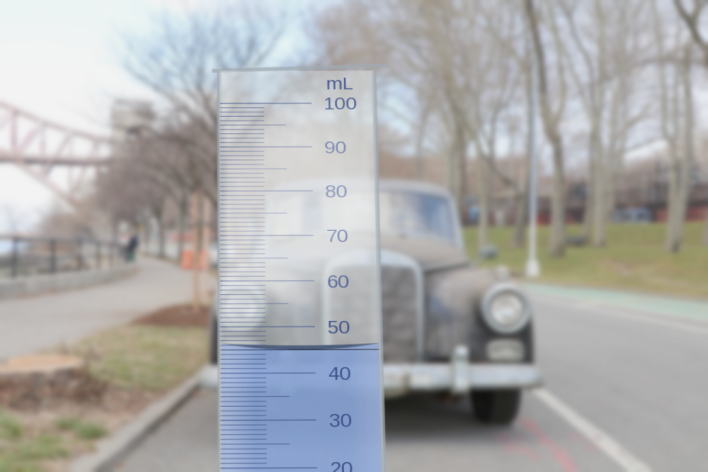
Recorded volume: **45** mL
